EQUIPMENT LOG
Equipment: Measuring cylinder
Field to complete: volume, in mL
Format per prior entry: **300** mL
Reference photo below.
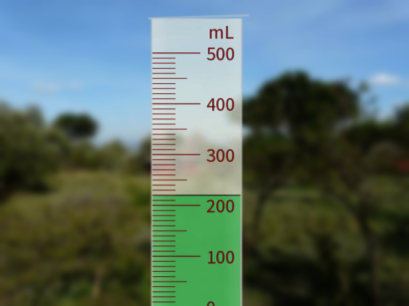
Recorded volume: **220** mL
